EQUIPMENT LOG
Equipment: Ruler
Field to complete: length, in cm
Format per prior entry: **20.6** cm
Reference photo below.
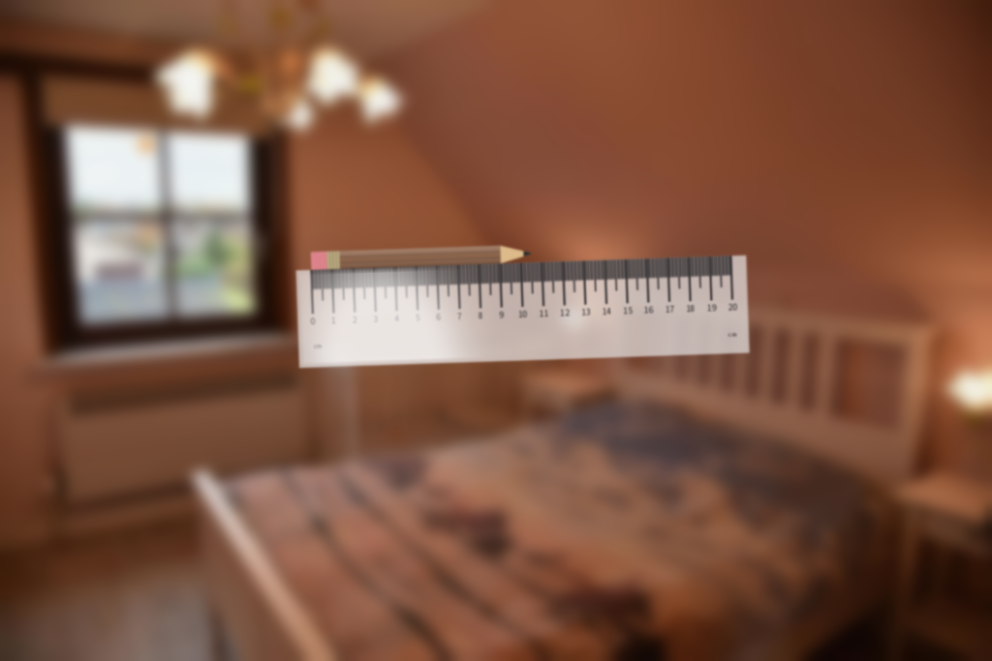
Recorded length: **10.5** cm
